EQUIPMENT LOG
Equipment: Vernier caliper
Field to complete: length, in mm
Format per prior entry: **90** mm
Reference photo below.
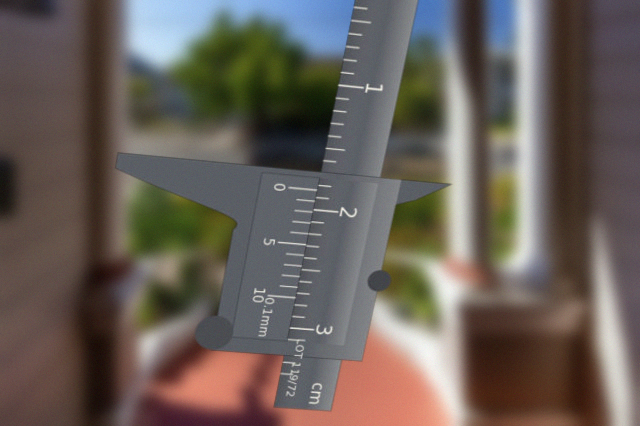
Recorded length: **18.4** mm
